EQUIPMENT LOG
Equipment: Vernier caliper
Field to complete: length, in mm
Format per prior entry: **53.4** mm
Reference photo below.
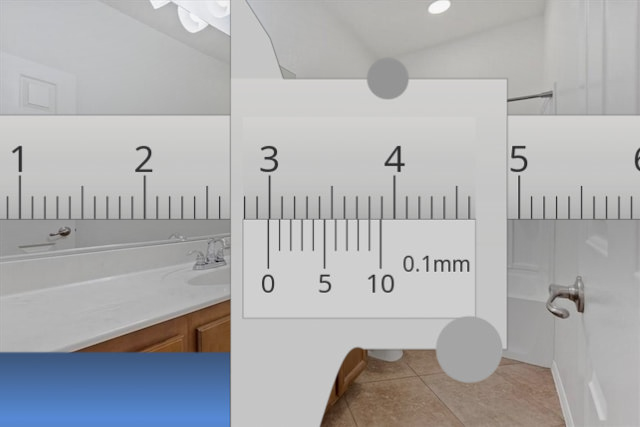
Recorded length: **29.9** mm
